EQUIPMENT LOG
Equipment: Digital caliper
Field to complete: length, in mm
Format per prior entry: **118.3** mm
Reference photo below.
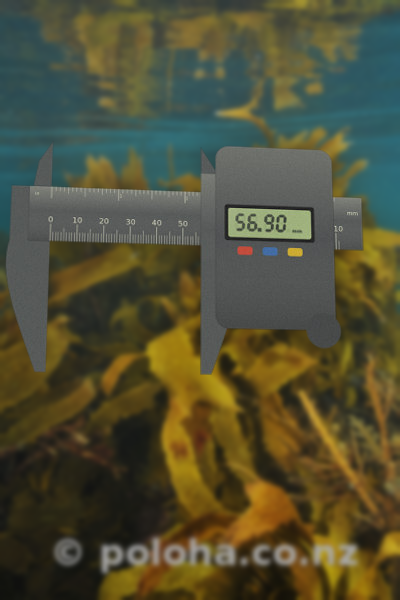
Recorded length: **56.90** mm
